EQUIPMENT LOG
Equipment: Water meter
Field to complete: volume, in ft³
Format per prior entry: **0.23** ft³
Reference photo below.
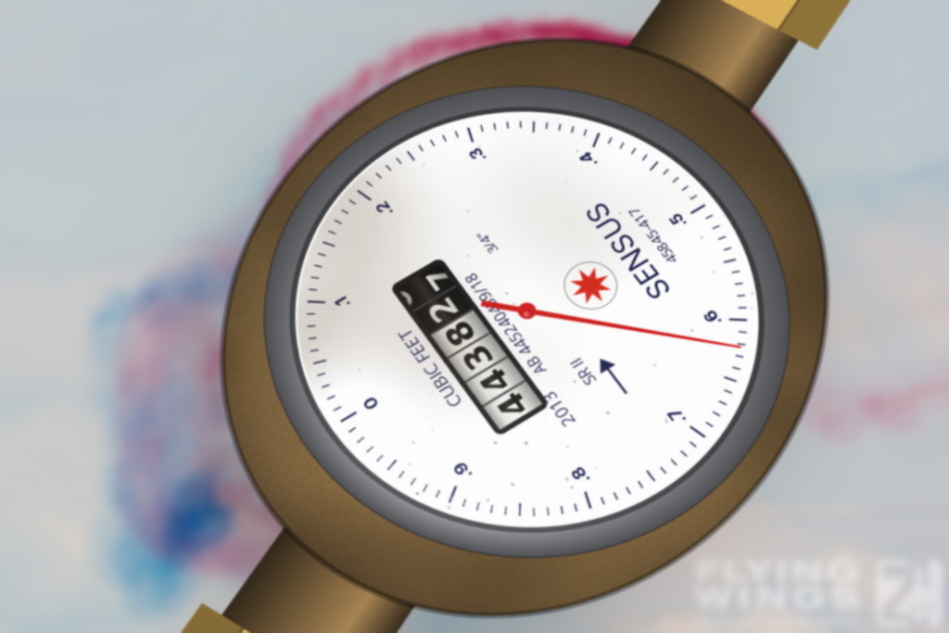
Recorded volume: **443826.62** ft³
